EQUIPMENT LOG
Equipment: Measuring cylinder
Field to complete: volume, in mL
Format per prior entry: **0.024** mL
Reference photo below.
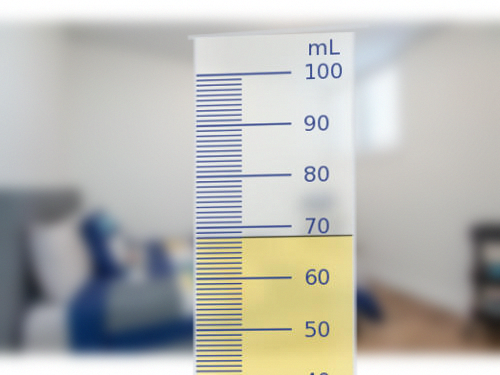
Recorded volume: **68** mL
